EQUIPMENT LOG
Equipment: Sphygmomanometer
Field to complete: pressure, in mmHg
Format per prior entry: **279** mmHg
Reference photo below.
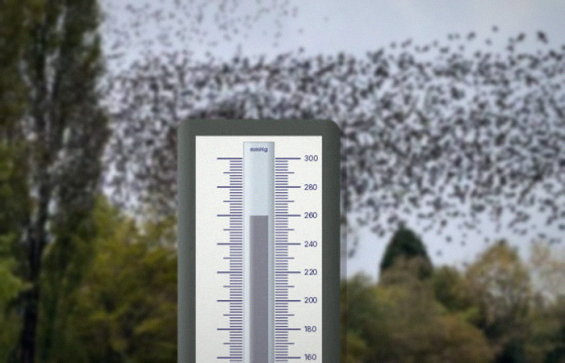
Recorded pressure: **260** mmHg
